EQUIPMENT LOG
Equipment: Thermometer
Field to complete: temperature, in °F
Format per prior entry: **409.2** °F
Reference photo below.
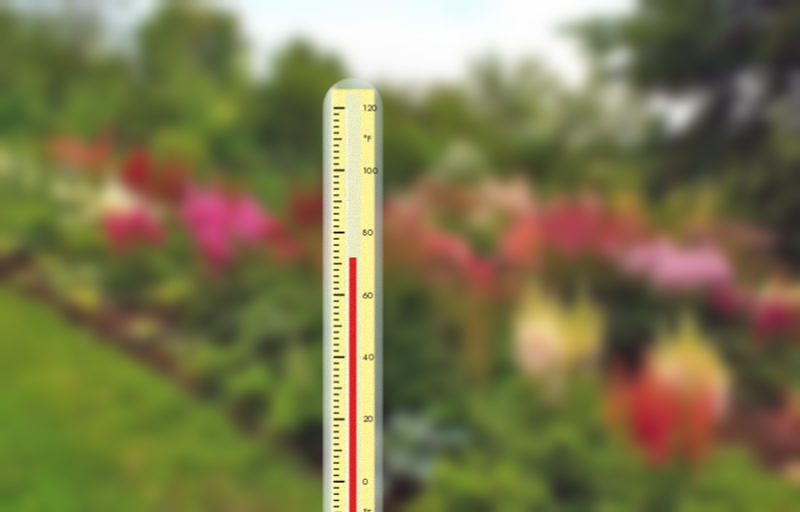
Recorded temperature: **72** °F
